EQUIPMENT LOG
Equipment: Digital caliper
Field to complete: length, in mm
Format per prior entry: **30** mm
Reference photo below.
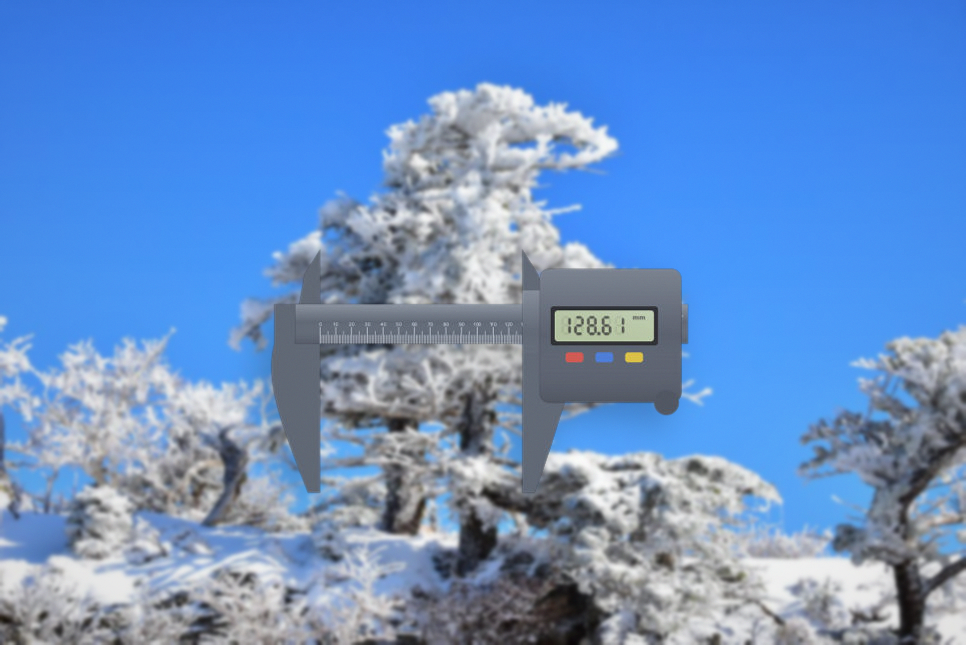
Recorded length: **128.61** mm
